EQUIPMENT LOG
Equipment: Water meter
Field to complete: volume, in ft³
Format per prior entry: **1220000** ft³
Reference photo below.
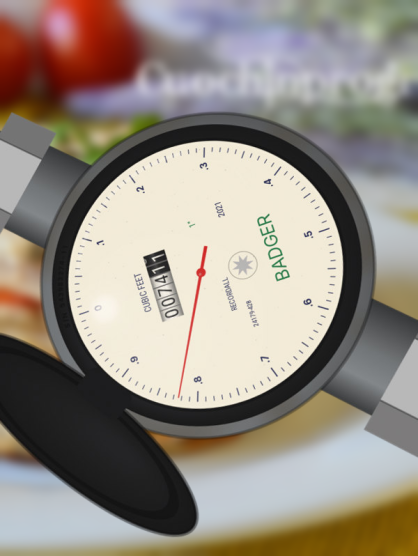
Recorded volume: **7410.82** ft³
